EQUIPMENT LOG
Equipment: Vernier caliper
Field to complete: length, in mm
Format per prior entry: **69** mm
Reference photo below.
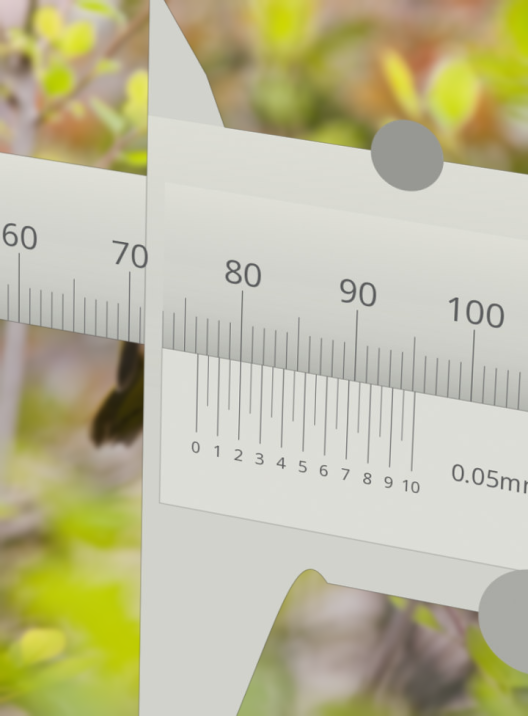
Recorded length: **76.2** mm
